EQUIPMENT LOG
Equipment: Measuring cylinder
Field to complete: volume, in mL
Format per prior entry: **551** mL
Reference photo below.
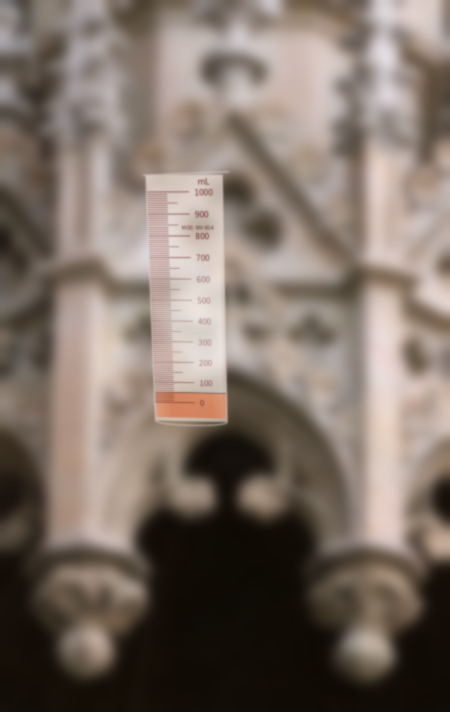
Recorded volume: **50** mL
